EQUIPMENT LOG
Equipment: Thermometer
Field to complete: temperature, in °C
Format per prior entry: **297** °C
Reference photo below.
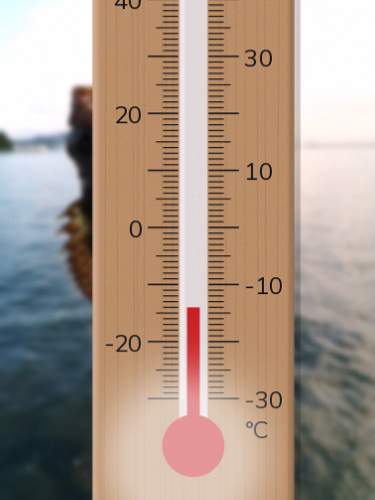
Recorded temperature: **-14** °C
